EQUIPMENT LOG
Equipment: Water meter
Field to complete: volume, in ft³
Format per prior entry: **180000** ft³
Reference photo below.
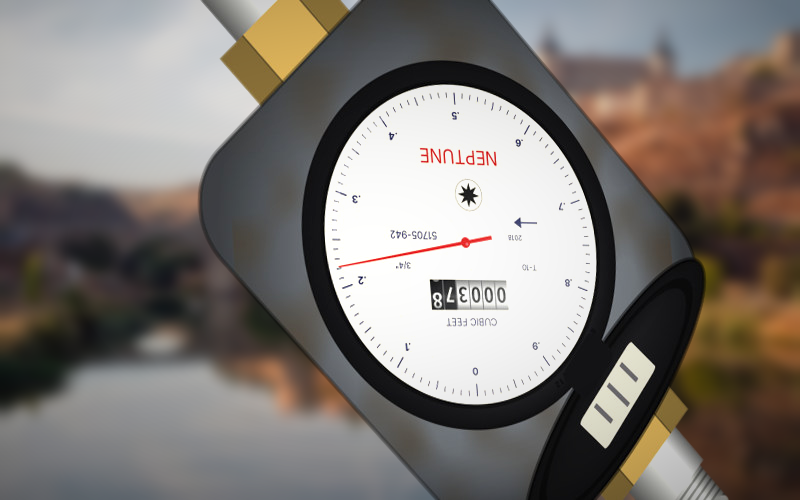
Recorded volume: **378.22** ft³
